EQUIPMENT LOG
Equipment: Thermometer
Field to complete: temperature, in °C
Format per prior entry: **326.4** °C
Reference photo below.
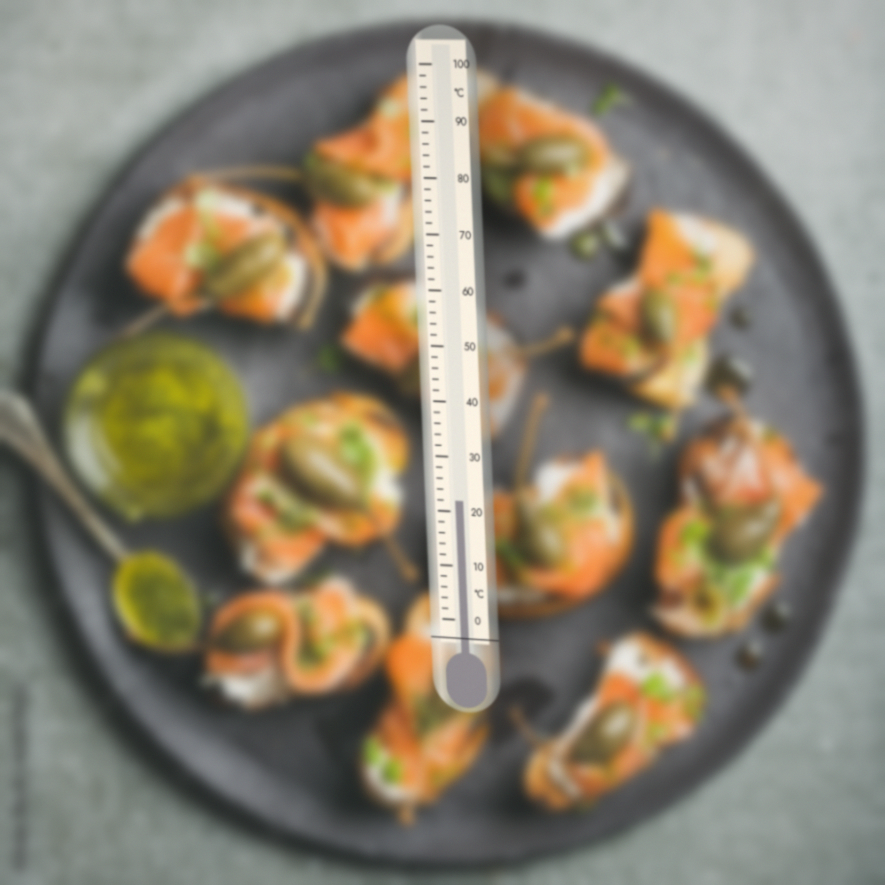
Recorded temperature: **22** °C
